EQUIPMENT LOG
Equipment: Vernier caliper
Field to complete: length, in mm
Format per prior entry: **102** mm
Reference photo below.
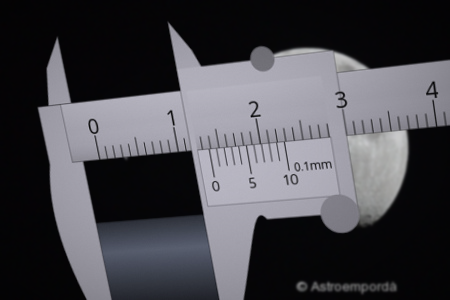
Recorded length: **13.8** mm
